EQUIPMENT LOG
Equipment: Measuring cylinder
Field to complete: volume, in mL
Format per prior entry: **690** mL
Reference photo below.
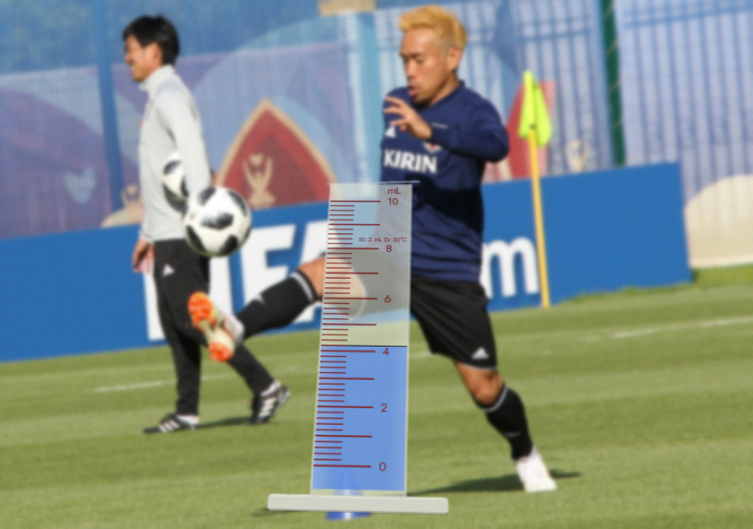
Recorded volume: **4.2** mL
